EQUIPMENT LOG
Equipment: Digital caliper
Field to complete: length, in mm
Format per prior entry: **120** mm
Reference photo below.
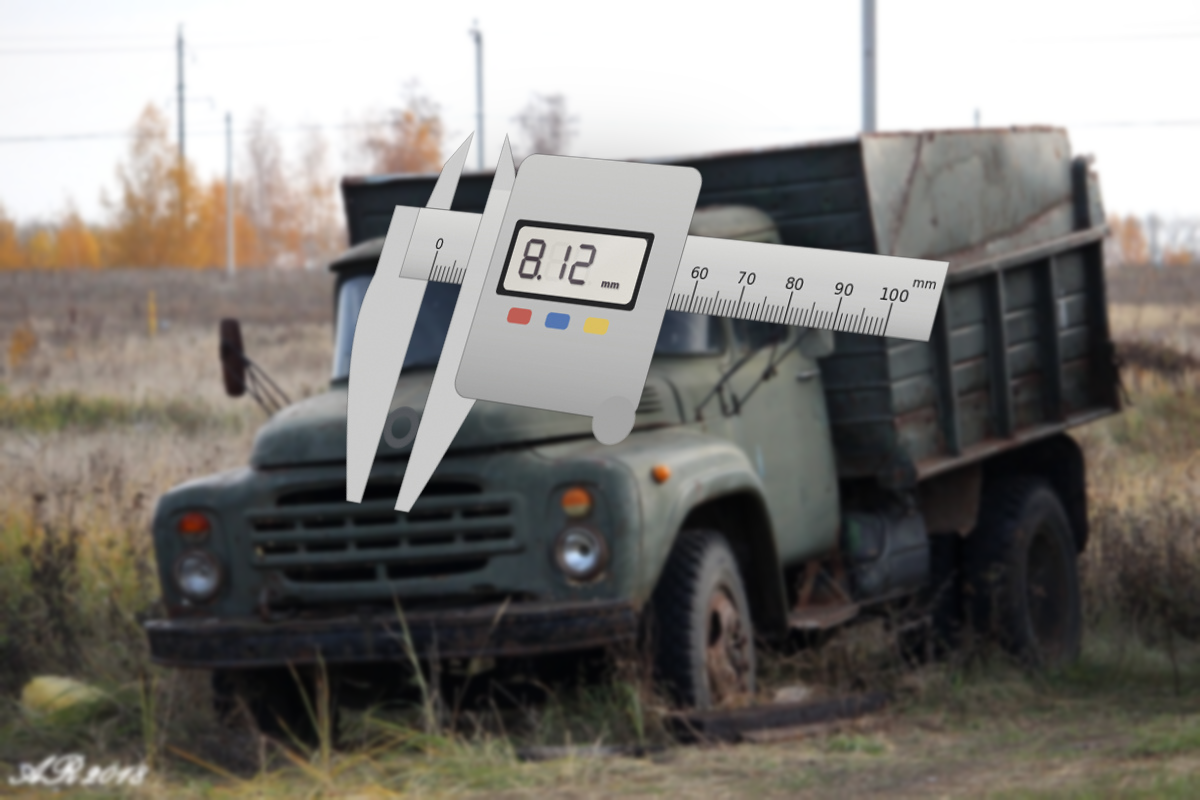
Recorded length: **8.12** mm
